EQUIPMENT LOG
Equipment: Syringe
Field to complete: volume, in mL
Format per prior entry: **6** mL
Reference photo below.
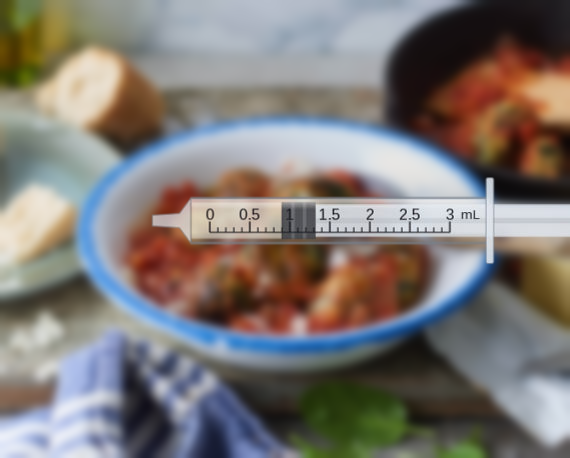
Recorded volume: **0.9** mL
